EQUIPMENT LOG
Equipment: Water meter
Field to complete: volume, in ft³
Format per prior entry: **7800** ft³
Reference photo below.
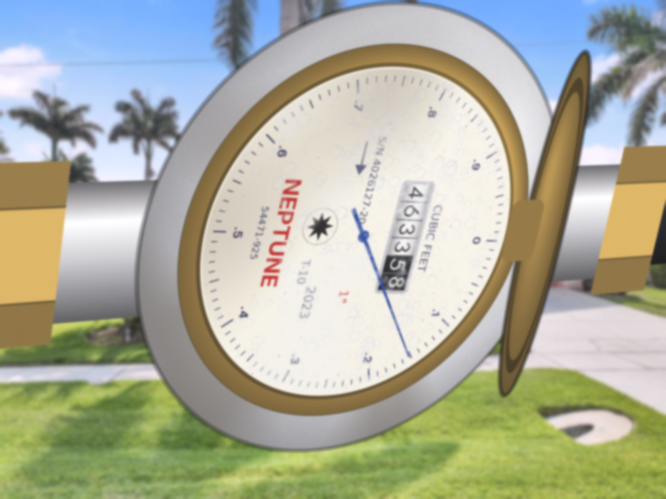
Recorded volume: **463358.15** ft³
